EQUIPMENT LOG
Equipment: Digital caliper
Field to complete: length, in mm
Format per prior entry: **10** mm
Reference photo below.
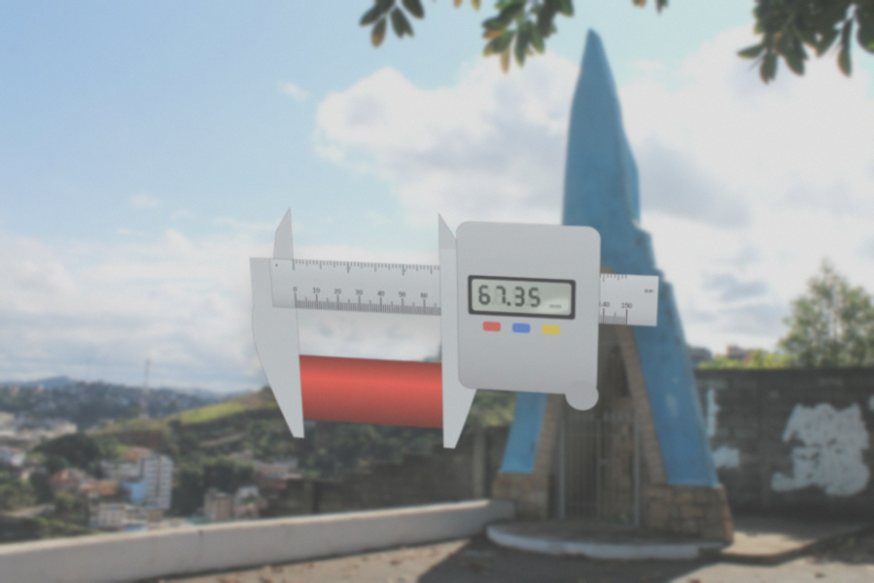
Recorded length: **67.35** mm
